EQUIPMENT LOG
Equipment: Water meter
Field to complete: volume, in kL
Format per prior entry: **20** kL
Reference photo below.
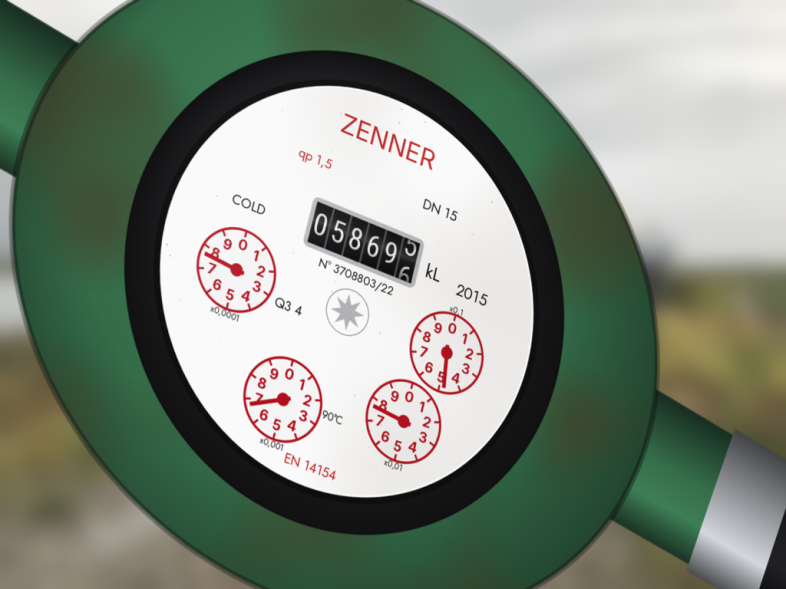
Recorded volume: **58695.4767** kL
